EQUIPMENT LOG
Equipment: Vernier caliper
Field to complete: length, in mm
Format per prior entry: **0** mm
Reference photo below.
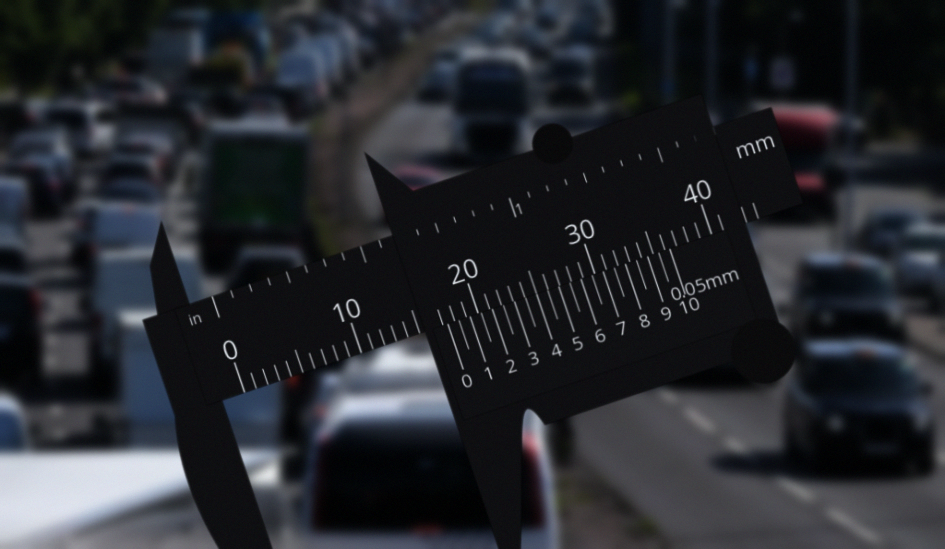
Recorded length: **17.4** mm
